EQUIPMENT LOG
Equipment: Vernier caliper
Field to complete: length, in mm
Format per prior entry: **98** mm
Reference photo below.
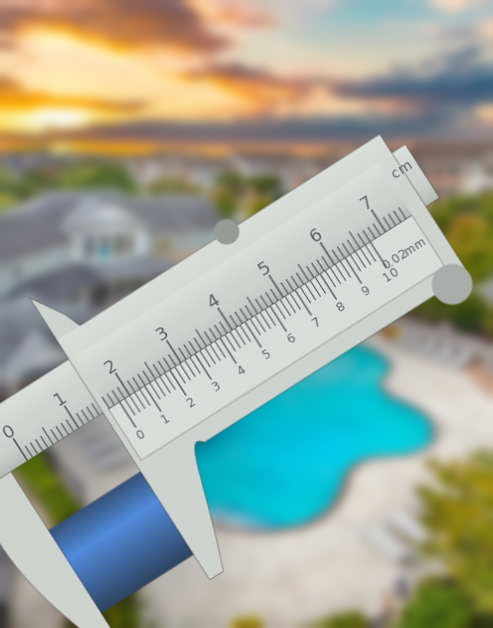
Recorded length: **18.0** mm
